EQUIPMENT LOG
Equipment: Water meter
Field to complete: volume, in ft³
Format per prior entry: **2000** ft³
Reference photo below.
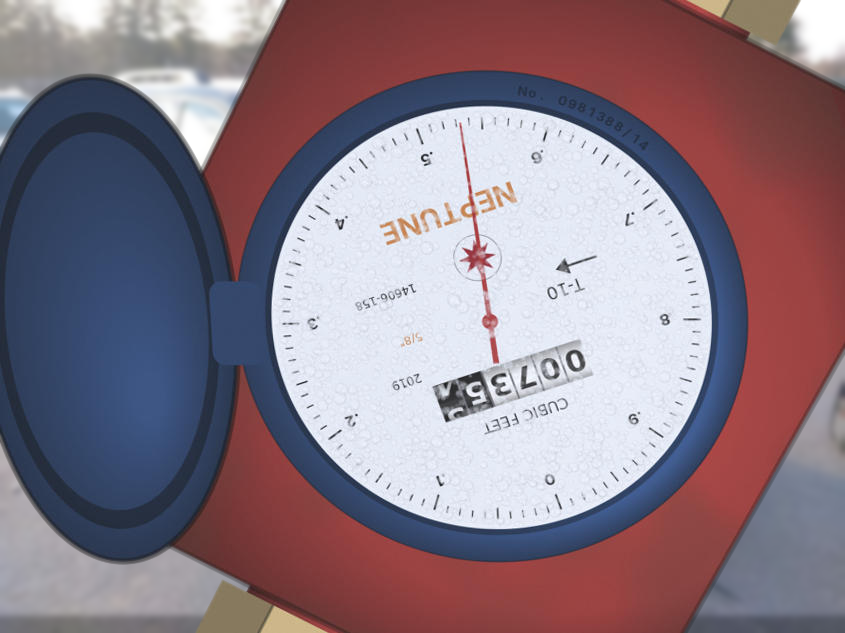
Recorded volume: **7353.53** ft³
